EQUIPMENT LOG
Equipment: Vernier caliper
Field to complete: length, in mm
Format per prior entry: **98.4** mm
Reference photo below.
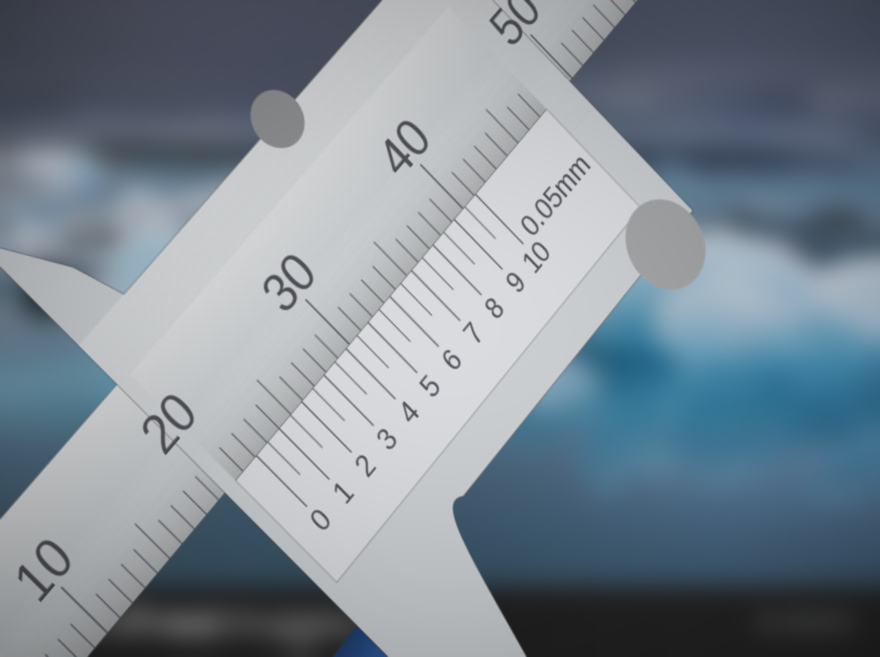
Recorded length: **22.1** mm
